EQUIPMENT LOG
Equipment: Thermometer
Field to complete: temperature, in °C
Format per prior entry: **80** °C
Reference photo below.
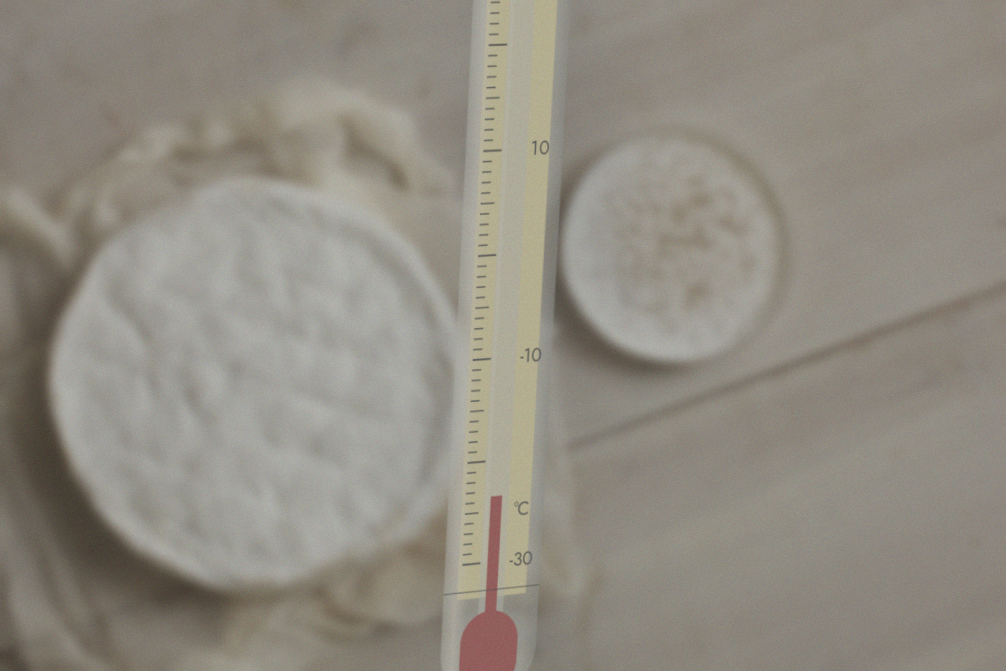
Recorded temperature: **-23.5** °C
